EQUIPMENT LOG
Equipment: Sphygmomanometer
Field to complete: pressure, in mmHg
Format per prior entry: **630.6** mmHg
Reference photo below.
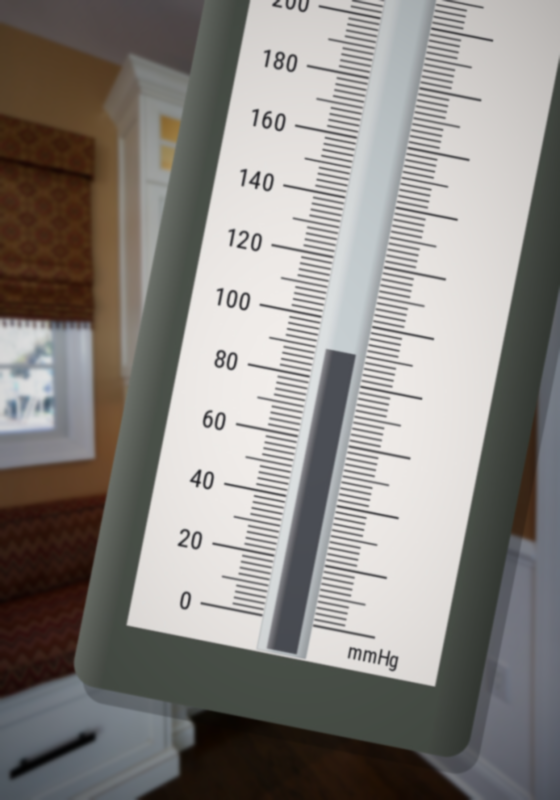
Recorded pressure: **90** mmHg
